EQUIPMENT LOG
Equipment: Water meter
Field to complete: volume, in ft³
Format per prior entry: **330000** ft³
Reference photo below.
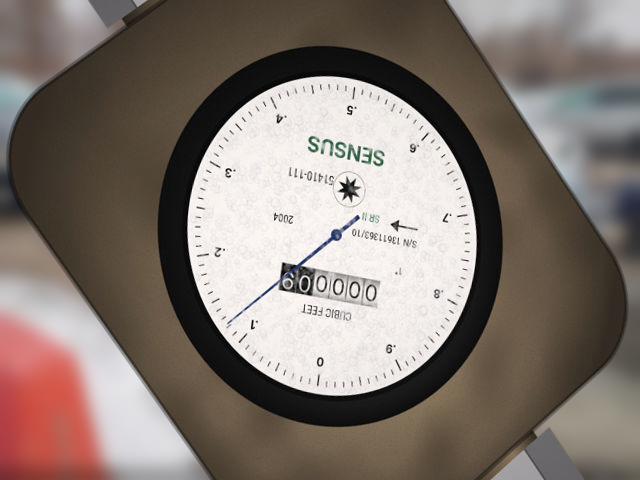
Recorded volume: **9.12** ft³
